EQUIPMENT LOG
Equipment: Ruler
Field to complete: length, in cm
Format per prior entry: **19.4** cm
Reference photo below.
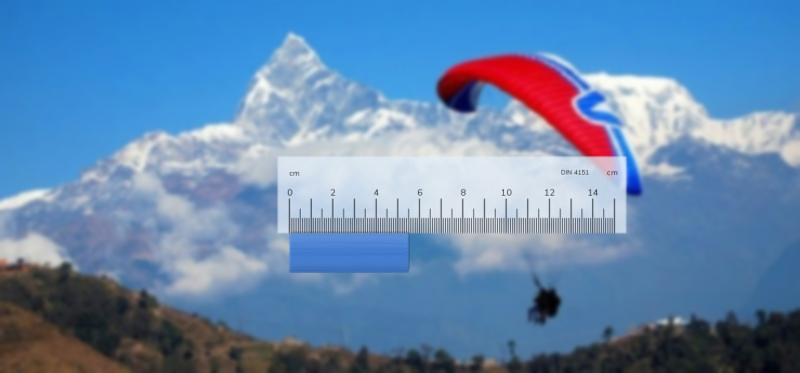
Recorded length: **5.5** cm
